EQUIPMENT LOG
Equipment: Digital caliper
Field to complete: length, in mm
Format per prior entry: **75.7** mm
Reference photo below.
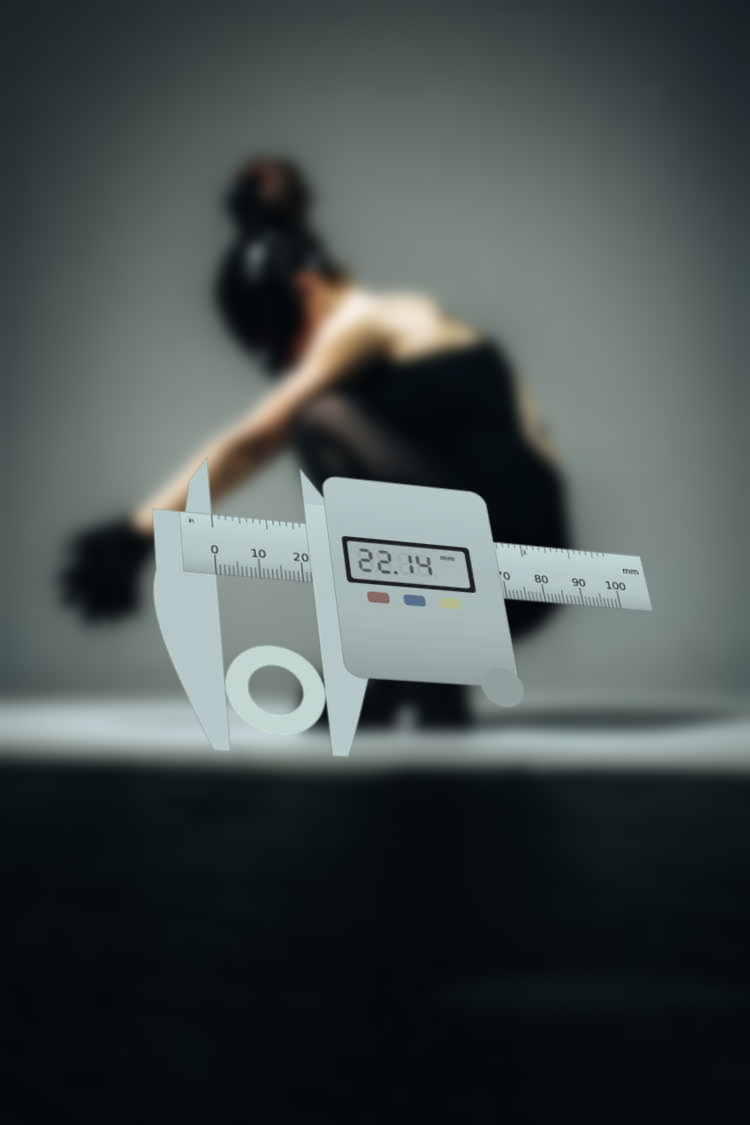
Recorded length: **22.14** mm
